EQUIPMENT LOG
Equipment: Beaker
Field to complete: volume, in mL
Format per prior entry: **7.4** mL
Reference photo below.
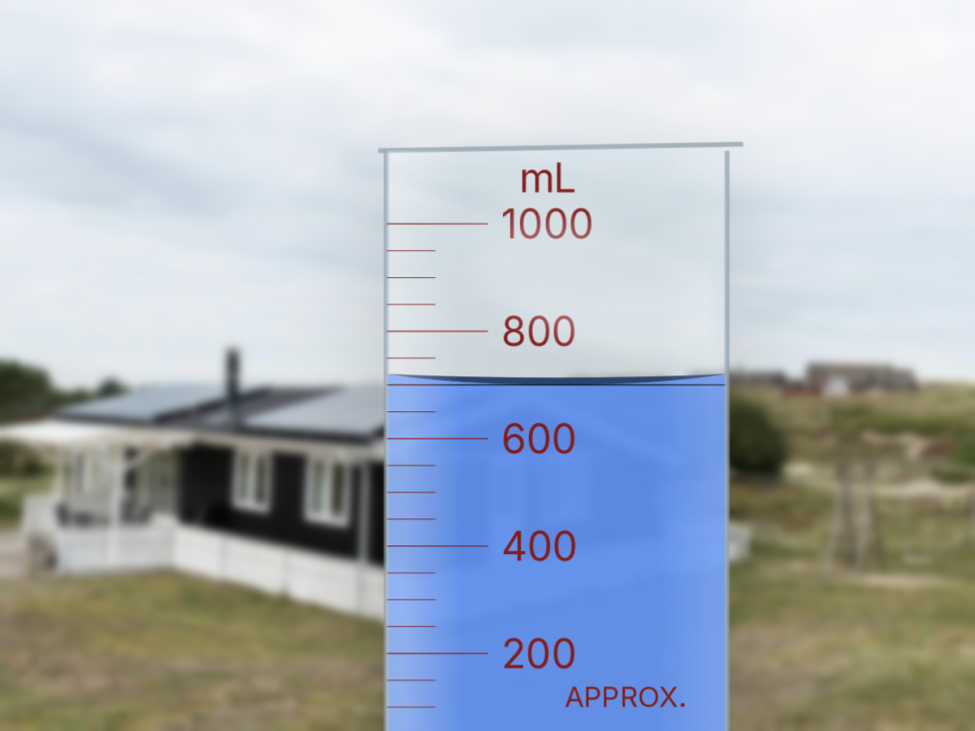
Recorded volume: **700** mL
